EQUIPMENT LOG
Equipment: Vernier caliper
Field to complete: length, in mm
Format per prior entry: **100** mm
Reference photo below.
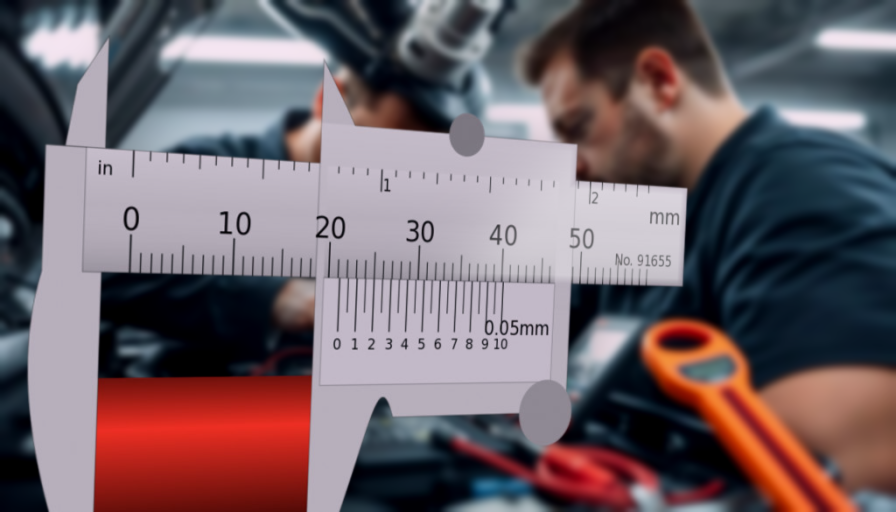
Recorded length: **21.2** mm
